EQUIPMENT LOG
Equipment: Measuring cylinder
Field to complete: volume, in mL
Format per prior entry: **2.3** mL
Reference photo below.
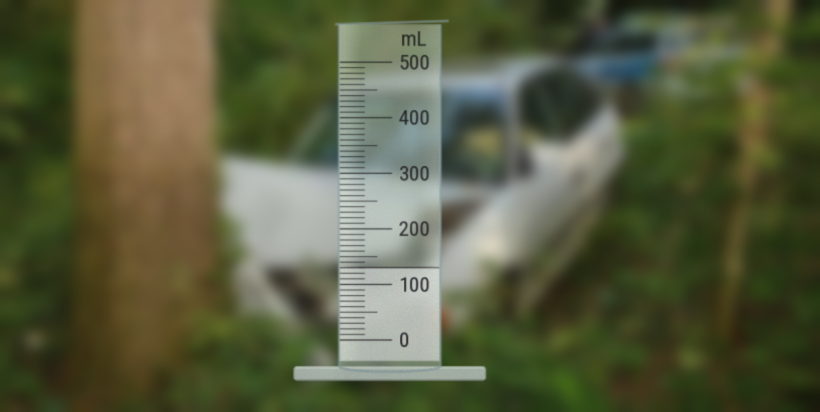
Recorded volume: **130** mL
